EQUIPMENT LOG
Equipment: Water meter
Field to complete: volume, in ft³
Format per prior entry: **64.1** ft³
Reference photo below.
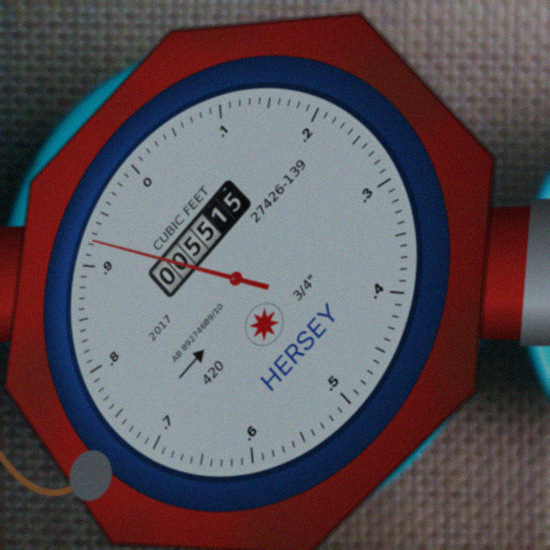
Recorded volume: **5514.92** ft³
